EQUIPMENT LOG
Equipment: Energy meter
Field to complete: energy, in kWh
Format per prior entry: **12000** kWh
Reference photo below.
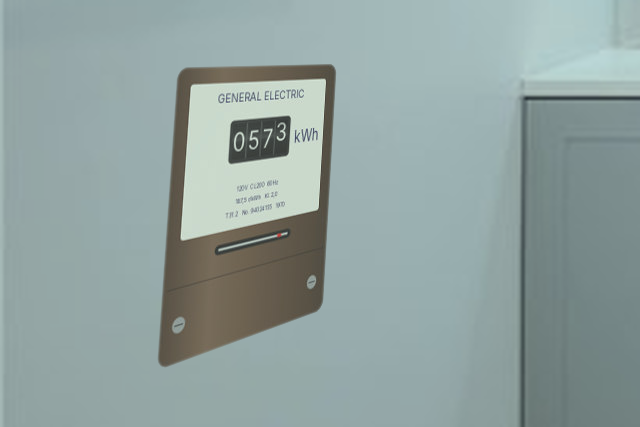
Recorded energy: **573** kWh
